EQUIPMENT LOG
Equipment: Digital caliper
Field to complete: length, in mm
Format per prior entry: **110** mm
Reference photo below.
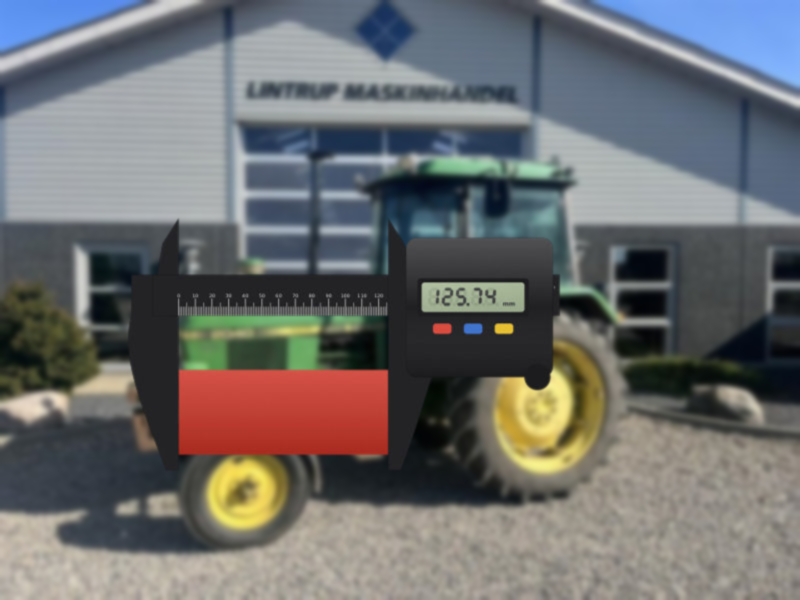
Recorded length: **125.74** mm
